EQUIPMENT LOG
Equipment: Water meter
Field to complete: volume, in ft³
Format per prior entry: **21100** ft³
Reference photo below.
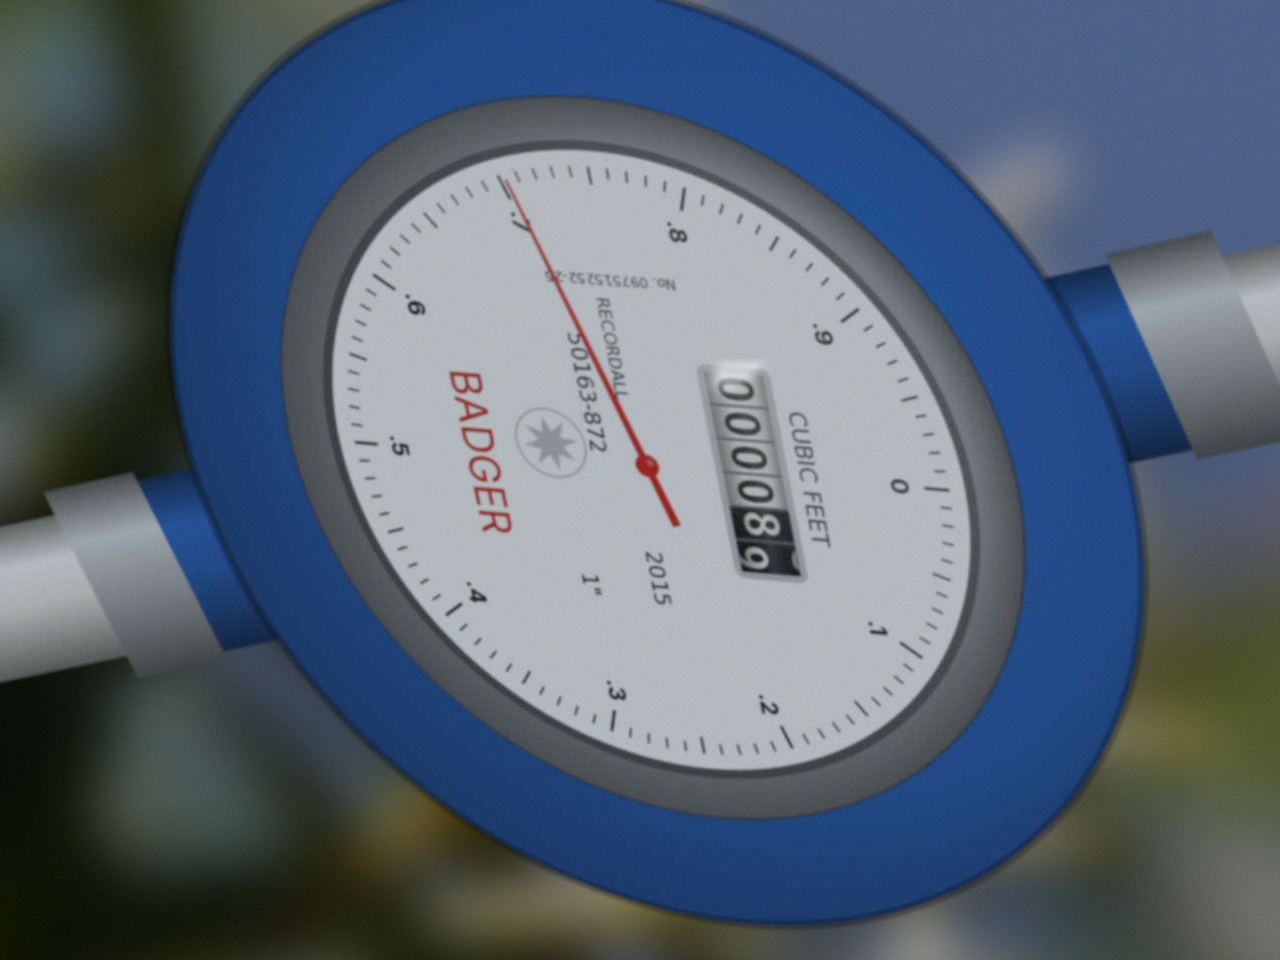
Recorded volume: **88.70** ft³
